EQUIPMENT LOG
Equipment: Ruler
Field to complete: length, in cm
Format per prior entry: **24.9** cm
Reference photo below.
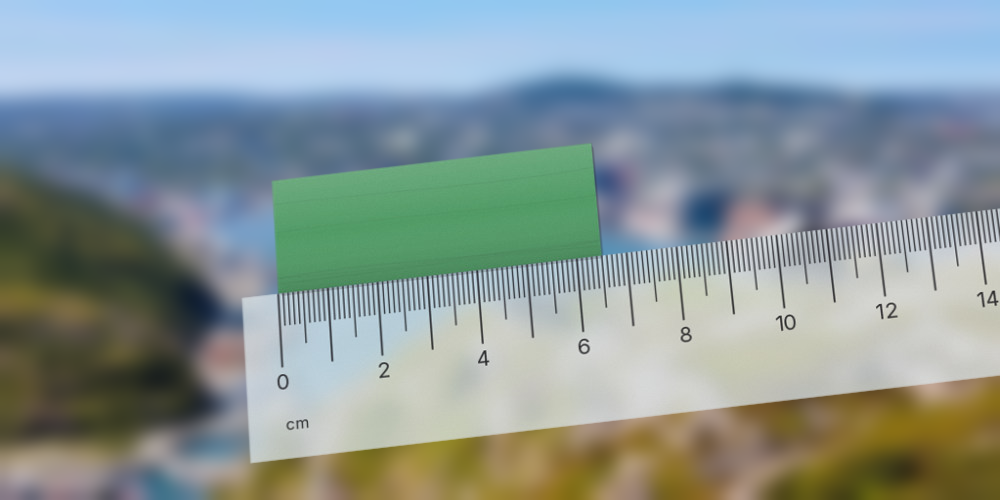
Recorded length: **6.5** cm
